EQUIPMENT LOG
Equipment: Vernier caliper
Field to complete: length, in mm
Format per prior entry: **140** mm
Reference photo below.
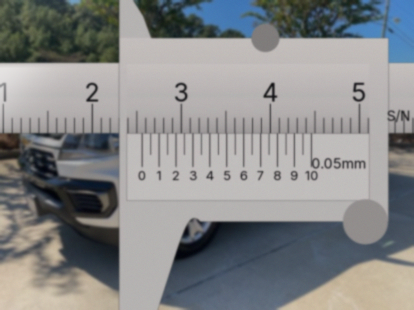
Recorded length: **25.6** mm
